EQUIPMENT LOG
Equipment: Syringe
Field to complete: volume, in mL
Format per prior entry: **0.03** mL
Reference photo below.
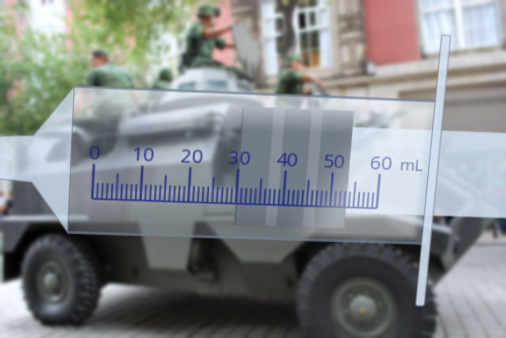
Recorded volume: **30** mL
